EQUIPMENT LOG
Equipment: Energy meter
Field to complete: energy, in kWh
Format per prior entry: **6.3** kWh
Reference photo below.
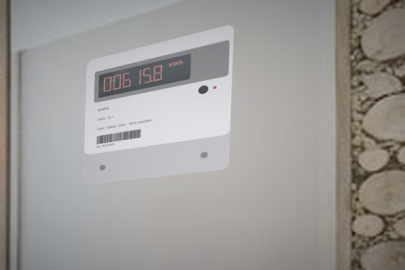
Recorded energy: **615.8** kWh
